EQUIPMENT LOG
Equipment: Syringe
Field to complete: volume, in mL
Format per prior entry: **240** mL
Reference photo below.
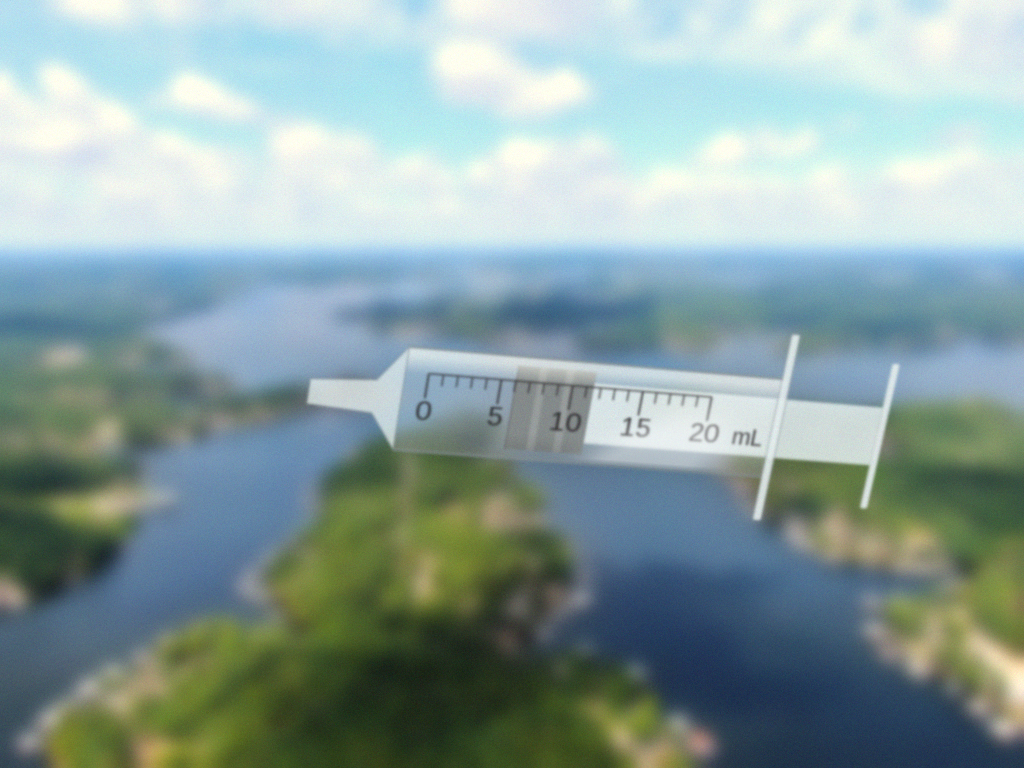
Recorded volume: **6** mL
